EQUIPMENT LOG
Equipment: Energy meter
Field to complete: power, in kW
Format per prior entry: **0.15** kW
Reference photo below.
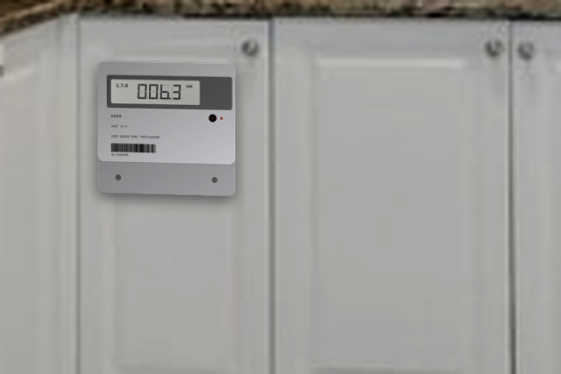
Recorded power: **6.3** kW
